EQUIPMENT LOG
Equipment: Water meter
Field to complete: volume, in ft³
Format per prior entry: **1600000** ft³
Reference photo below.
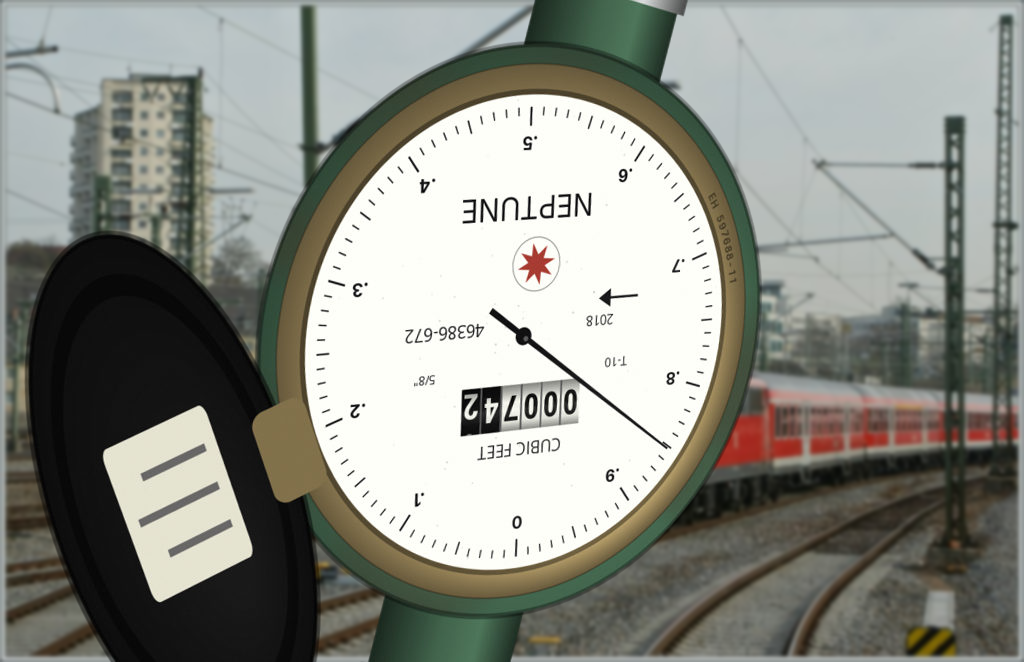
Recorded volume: **741.85** ft³
